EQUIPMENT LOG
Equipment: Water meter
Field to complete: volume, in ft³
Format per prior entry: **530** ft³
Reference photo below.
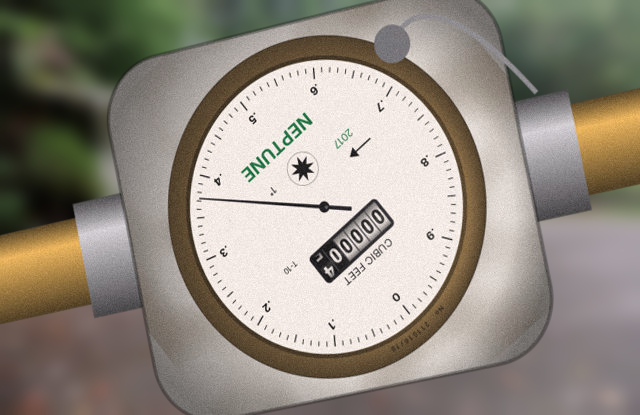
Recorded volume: **4.37** ft³
